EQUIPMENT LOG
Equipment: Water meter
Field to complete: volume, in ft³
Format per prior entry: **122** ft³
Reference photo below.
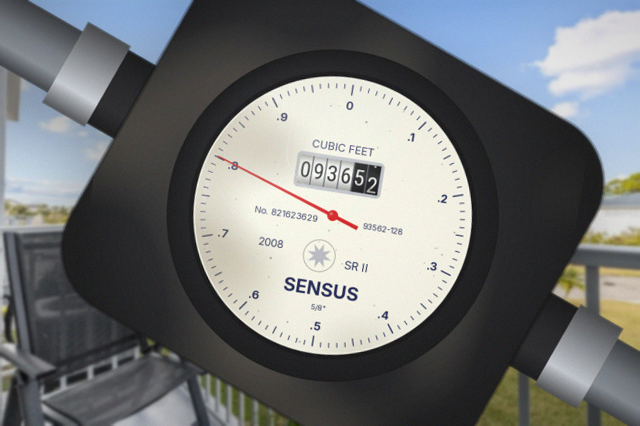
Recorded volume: **93651.80** ft³
